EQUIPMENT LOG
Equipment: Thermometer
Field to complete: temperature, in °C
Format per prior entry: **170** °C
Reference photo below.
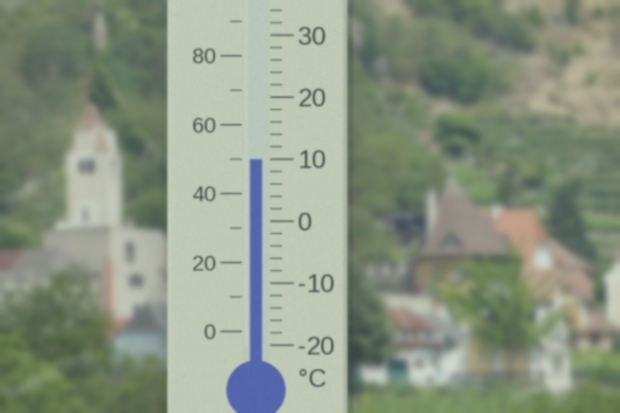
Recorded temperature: **10** °C
